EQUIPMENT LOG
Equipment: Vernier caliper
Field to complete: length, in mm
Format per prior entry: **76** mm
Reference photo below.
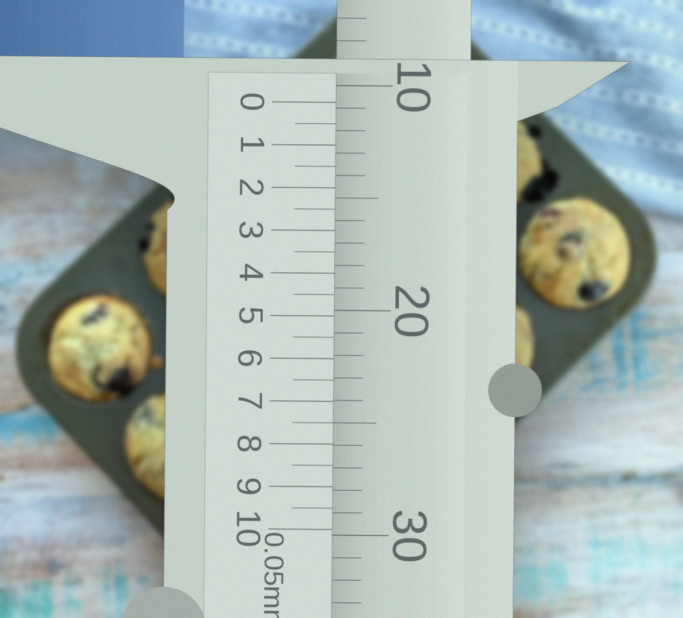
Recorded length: **10.75** mm
